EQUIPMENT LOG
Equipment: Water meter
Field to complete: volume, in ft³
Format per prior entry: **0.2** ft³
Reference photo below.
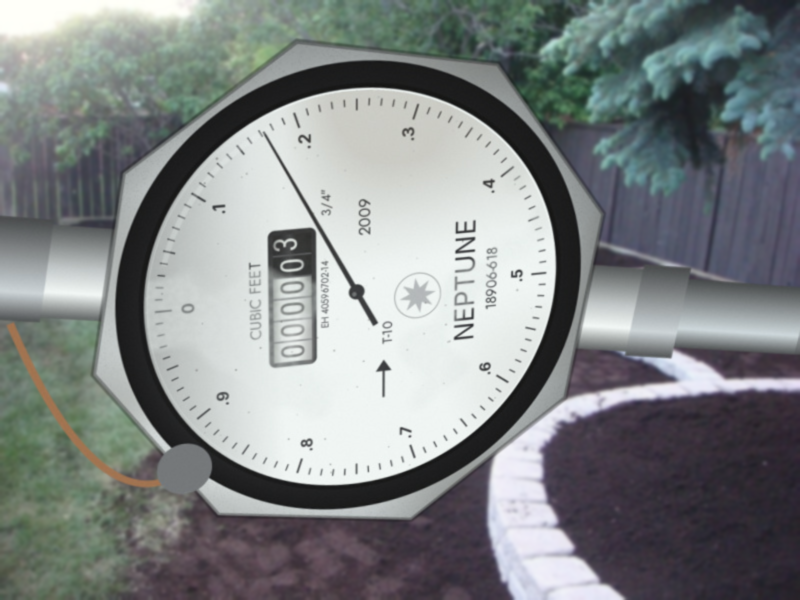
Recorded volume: **3.17** ft³
